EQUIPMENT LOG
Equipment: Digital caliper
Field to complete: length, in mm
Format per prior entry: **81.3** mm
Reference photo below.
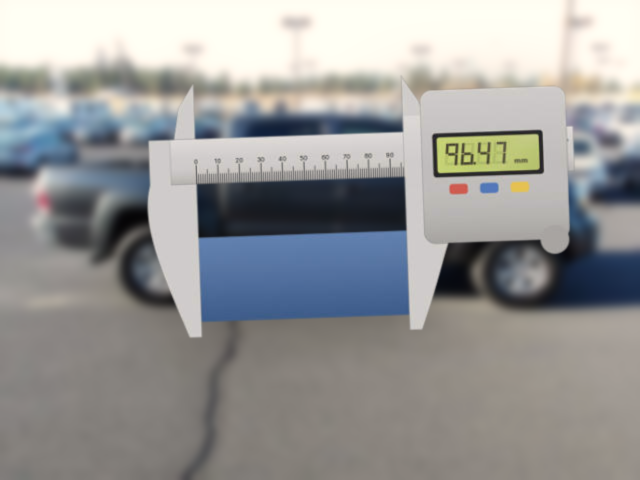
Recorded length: **96.47** mm
